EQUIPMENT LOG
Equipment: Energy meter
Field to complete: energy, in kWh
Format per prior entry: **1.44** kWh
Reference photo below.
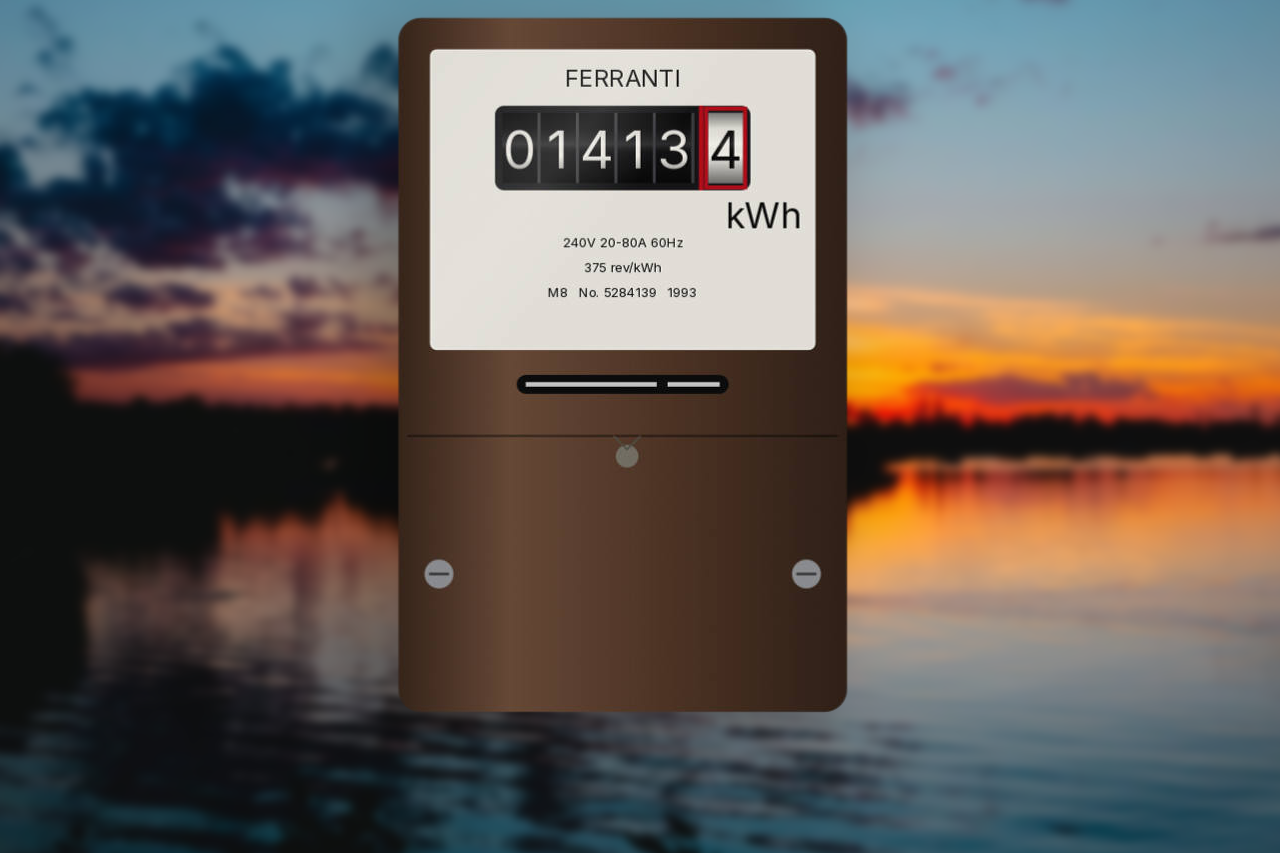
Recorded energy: **1413.4** kWh
